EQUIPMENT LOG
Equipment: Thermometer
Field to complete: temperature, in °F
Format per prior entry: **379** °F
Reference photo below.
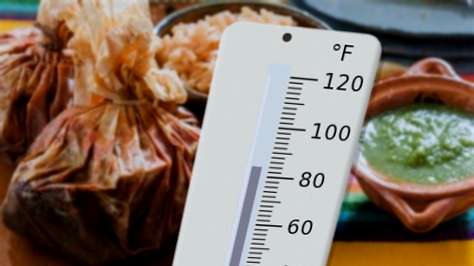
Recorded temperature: **84** °F
